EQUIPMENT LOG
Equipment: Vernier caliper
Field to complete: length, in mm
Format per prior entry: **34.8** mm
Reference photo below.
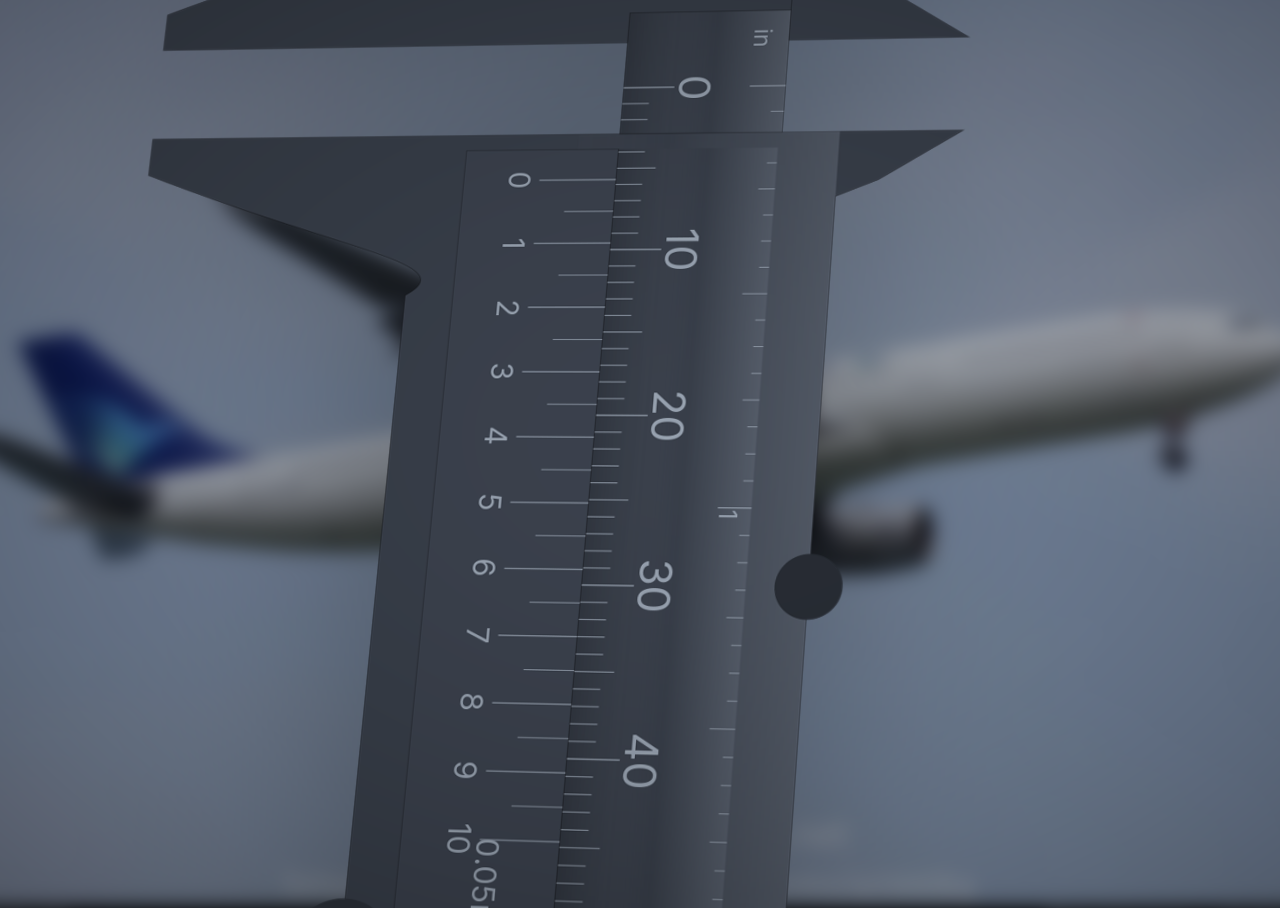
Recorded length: **5.7** mm
